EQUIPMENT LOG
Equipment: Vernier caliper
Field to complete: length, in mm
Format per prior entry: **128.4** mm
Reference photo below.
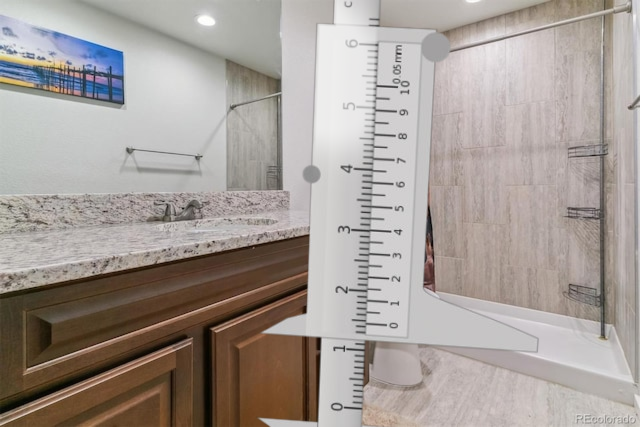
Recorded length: **14.5** mm
